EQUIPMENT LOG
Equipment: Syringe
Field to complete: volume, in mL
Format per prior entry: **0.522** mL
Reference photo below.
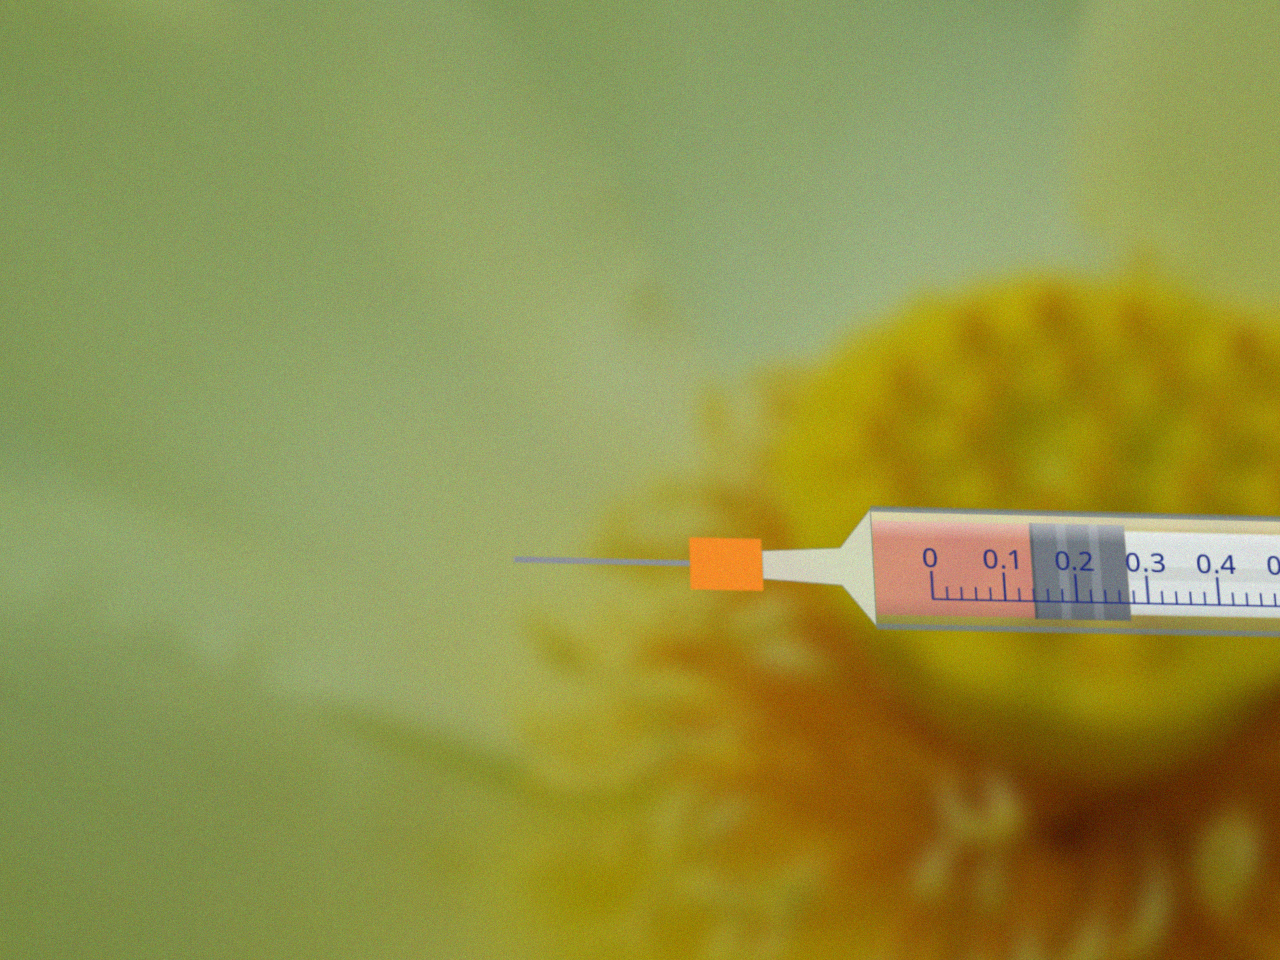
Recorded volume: **0.14** mL
